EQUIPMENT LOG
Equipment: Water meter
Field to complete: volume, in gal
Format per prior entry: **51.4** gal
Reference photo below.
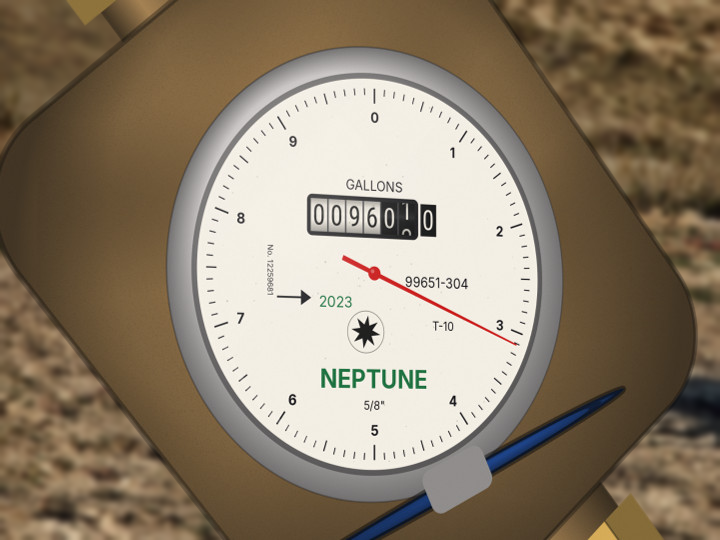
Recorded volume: **96013.1** gal
